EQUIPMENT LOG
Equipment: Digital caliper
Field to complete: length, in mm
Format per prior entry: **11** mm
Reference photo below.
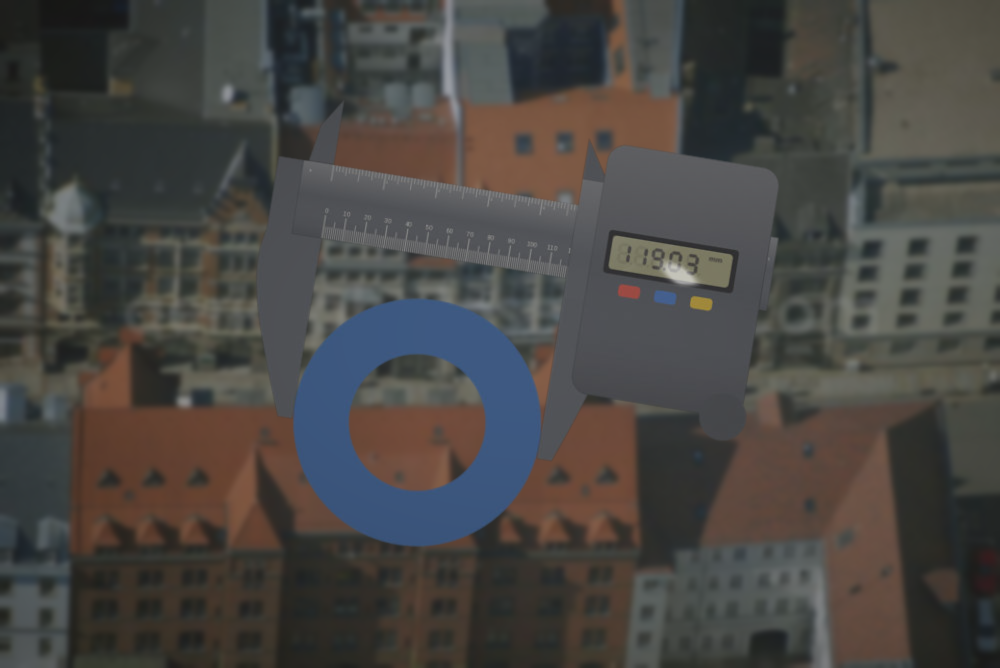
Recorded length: **119.03** mm
